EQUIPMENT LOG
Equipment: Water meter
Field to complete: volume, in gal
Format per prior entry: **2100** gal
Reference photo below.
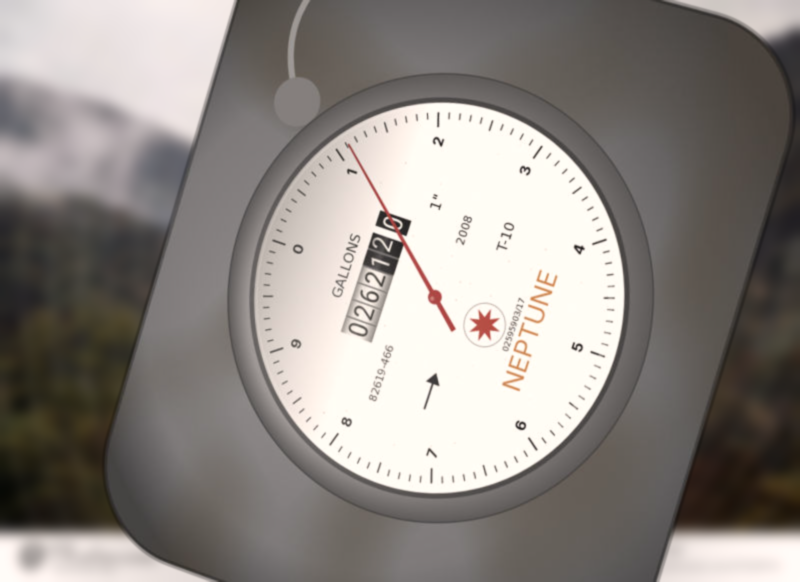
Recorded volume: **262121.1** gal
